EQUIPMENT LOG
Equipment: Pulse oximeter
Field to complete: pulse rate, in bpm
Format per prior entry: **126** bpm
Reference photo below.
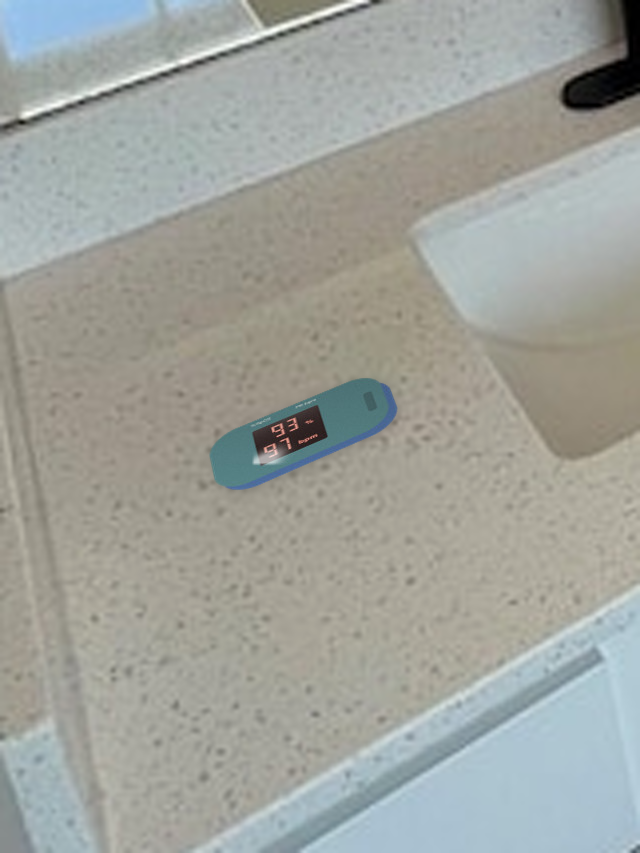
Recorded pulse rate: **97** bpm
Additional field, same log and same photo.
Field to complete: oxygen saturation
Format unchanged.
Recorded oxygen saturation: **93** %
